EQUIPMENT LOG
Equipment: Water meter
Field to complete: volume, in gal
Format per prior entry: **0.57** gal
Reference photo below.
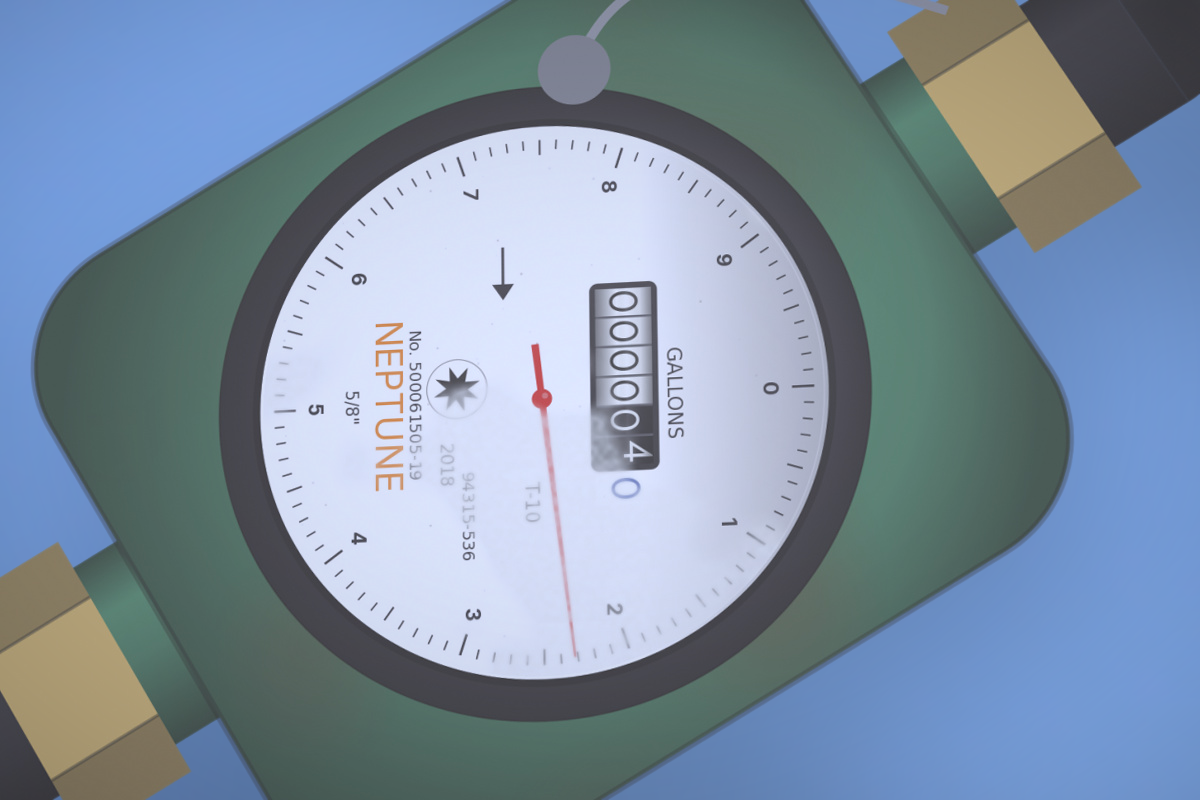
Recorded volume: **42.3** gal
